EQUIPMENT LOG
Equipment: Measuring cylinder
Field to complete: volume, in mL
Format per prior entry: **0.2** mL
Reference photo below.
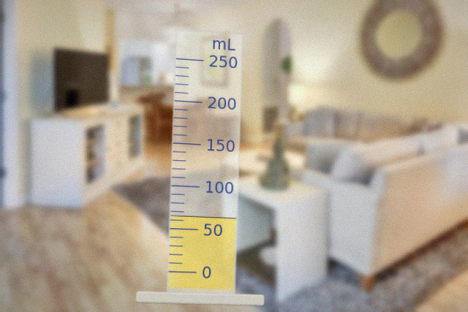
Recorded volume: **65** mL
